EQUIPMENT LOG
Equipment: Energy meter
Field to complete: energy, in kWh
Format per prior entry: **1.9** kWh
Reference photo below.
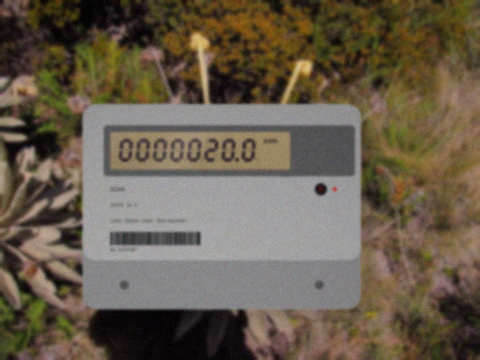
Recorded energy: **20.0** kWh
